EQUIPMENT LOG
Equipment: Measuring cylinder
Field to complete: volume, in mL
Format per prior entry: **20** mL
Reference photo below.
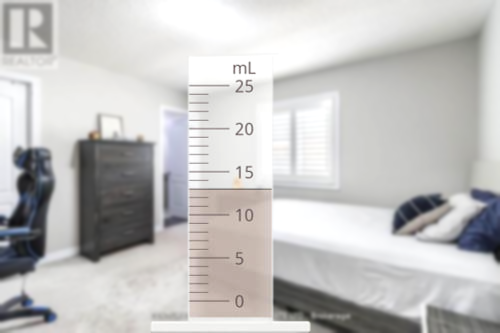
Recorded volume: **13** mL
